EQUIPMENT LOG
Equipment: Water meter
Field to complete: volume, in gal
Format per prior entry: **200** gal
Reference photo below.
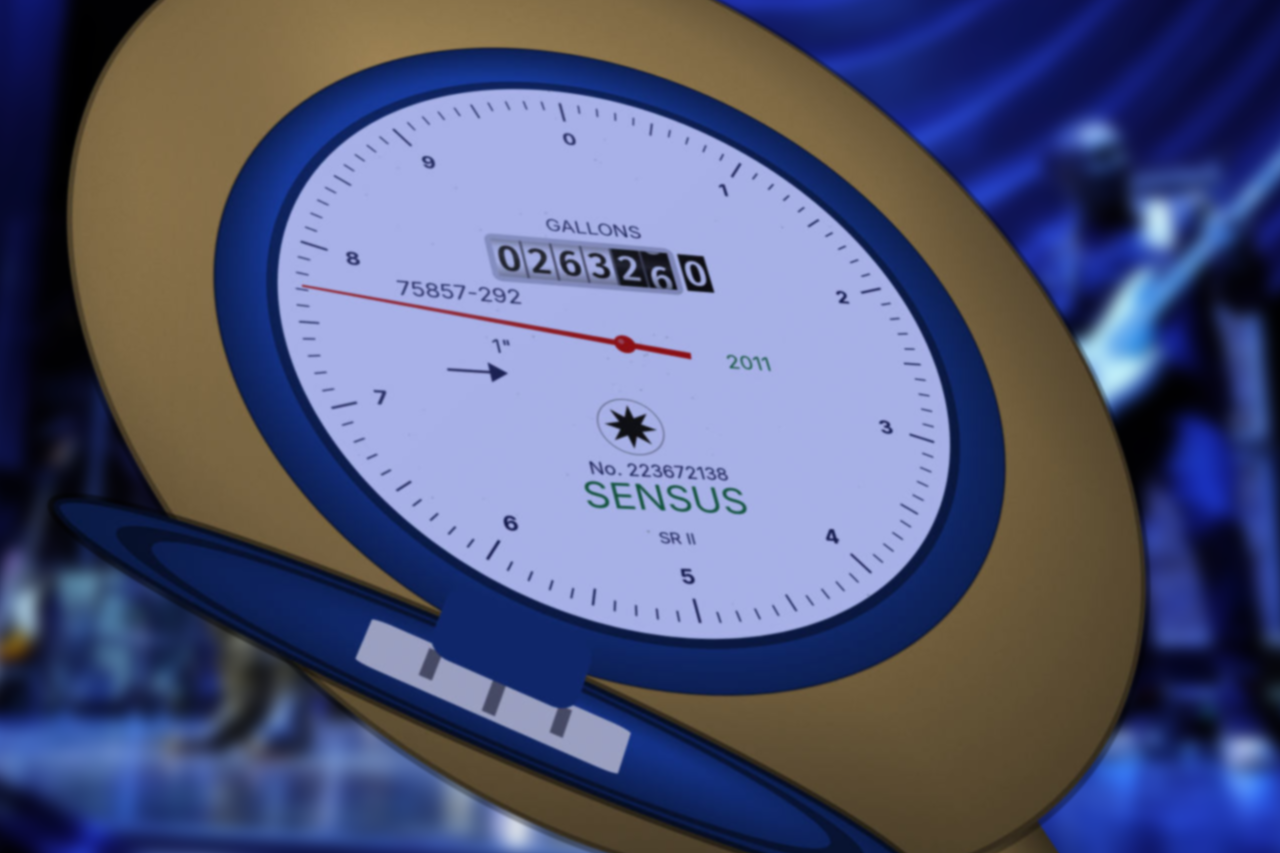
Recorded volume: **263257.7** gal
